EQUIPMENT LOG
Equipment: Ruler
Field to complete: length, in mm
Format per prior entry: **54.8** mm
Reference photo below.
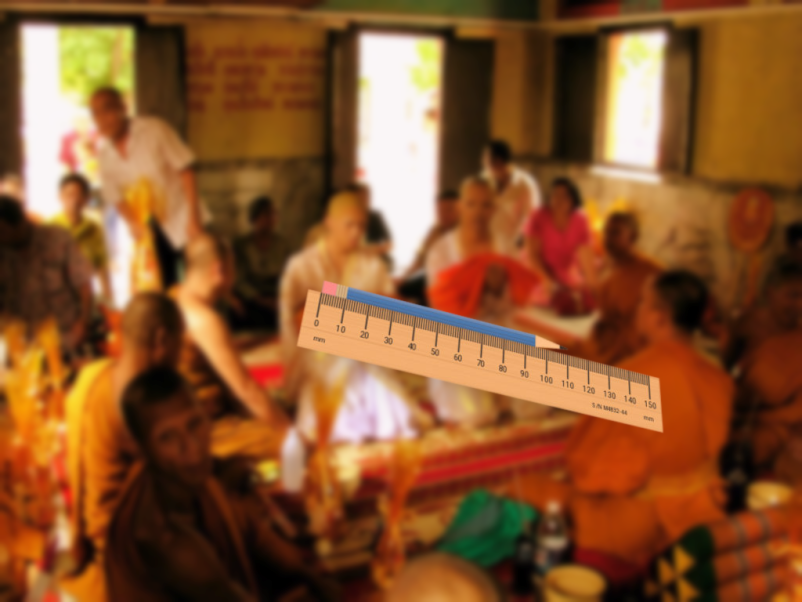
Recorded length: **110** mm
